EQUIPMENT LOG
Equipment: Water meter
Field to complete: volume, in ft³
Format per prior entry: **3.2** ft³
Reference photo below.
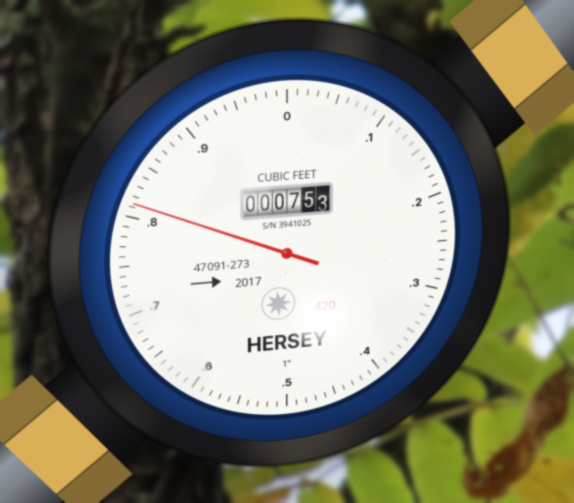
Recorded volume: **752.81** ft³
